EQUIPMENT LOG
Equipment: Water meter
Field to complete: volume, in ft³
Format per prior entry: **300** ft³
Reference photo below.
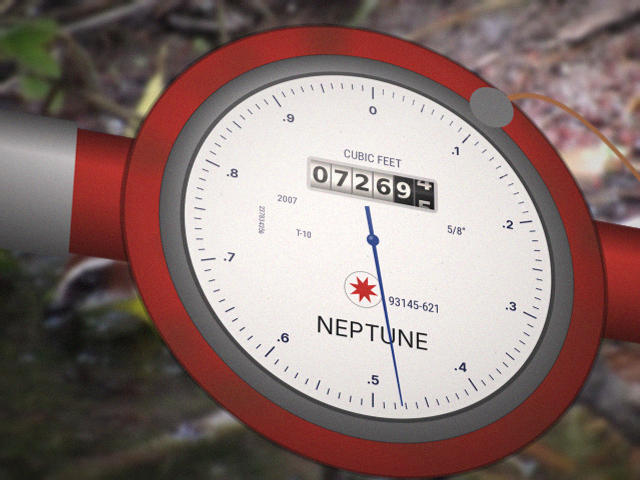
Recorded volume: **72694.47** ft³
